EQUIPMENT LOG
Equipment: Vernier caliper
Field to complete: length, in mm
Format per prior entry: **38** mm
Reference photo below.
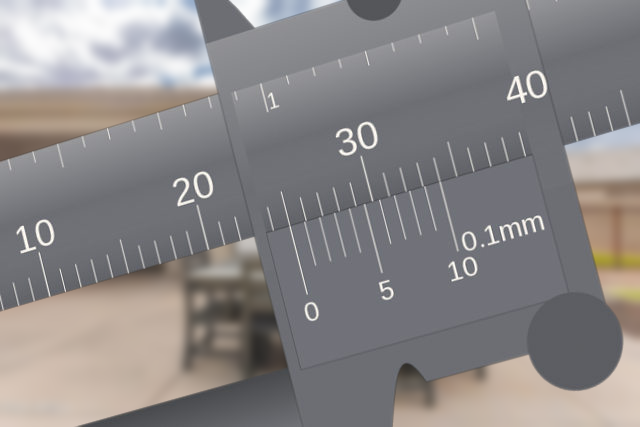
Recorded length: **25.0** mm
